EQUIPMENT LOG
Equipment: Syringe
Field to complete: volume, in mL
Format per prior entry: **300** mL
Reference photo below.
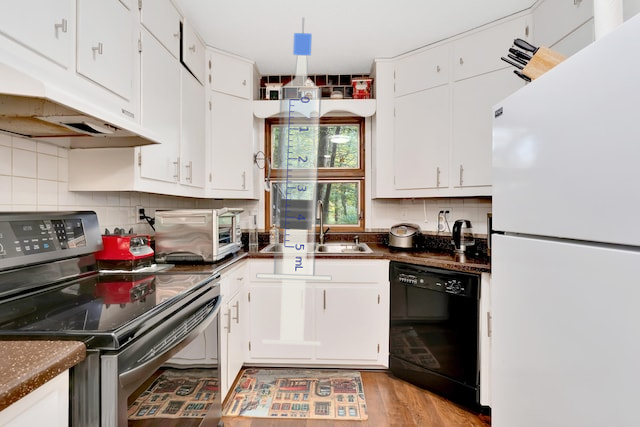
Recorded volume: **3.4** mL
